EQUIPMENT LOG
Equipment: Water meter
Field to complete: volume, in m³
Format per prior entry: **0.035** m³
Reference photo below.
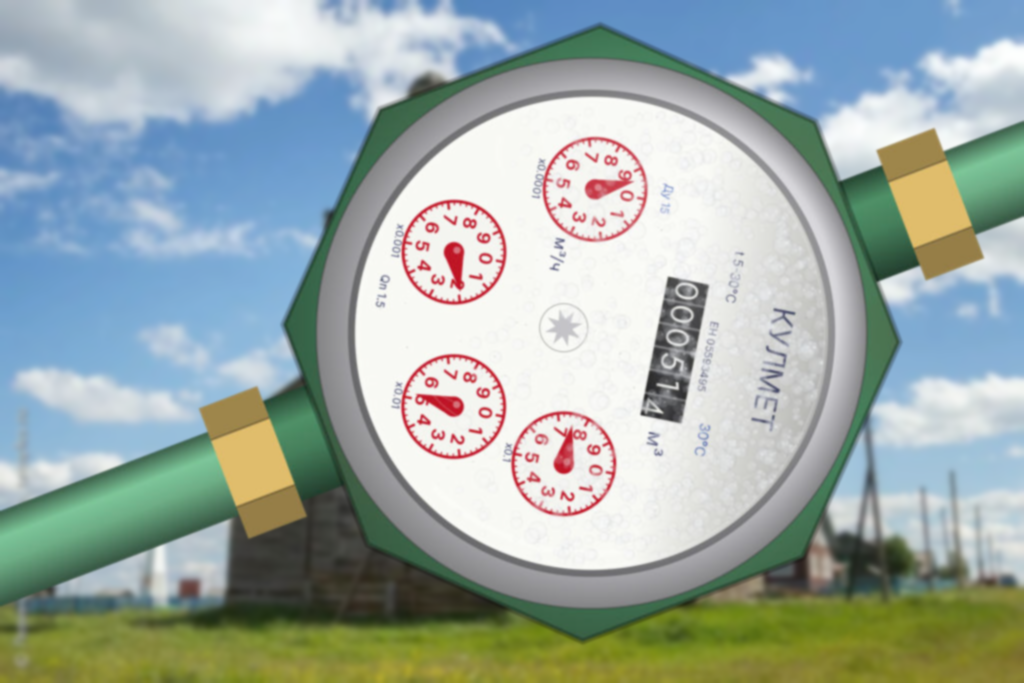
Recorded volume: **513.7519** m³
